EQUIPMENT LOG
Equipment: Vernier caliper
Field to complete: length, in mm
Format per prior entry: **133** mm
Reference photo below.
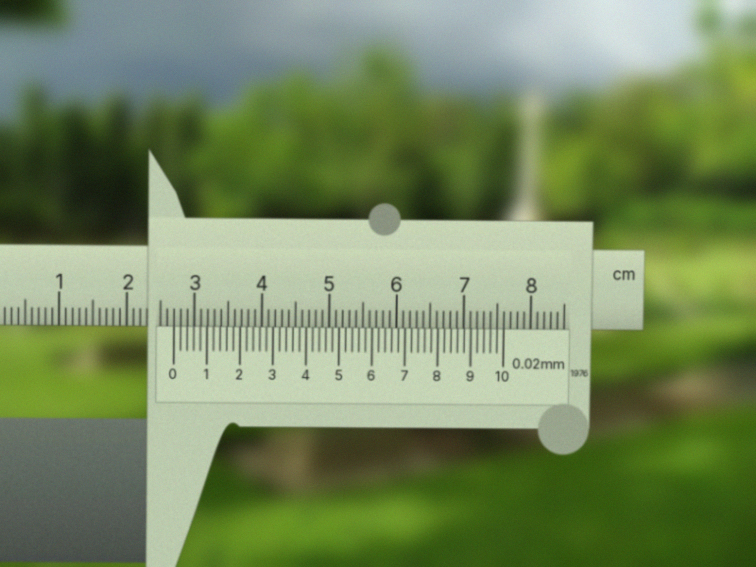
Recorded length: **27.0** mm
